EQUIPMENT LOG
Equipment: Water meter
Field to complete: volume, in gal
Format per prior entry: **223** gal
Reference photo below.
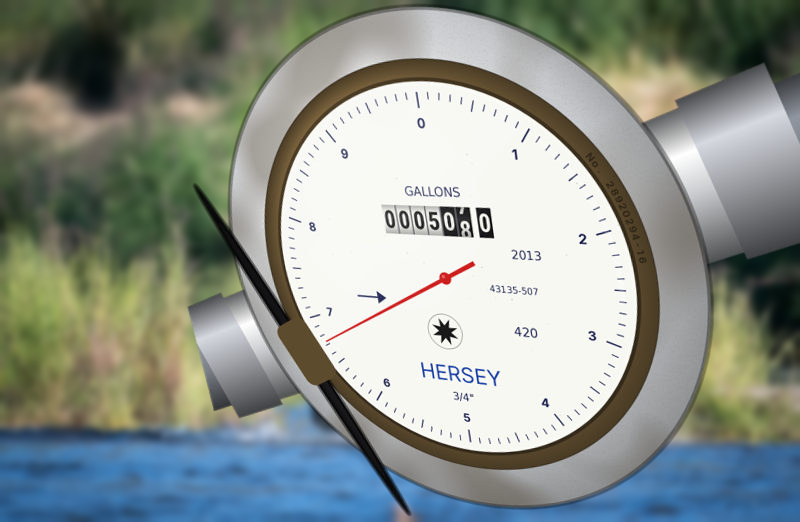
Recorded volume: **5076.7** gal
